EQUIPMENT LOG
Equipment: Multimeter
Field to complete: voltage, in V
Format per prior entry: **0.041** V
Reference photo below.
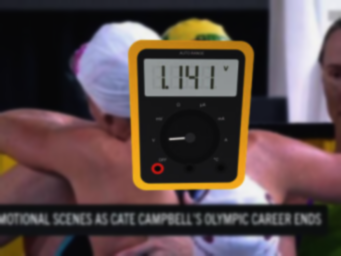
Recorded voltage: **1.141** V
